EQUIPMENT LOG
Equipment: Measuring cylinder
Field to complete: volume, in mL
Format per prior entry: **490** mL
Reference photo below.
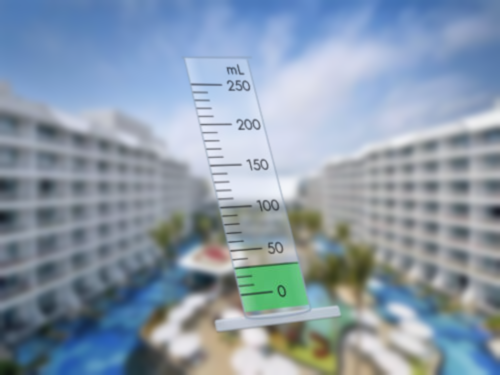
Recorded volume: **30** mL
